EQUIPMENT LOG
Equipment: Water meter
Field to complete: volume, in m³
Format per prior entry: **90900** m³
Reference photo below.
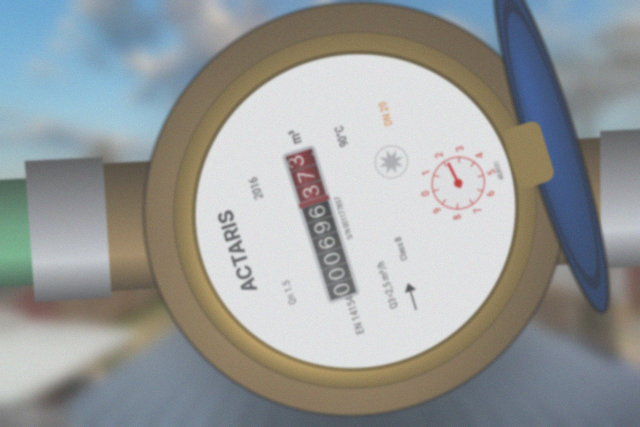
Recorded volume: **696.3732** m³
